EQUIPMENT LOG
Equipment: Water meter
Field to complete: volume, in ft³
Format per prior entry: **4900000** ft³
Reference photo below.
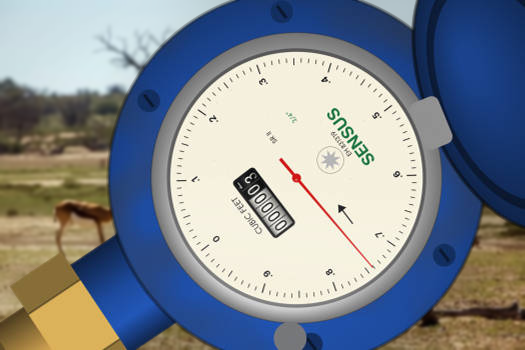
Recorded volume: **2.74** ft³
